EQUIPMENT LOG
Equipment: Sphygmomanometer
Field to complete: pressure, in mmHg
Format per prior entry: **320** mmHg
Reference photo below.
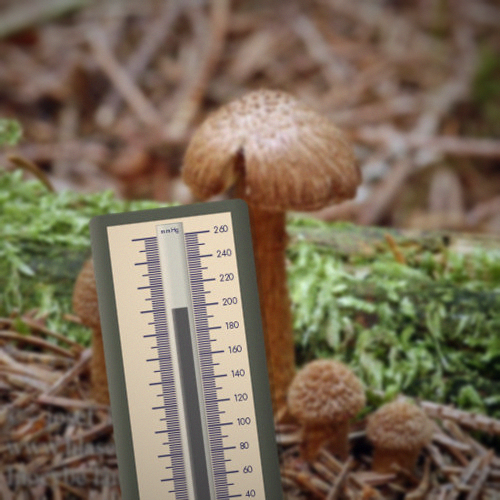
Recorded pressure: **200** mmHg
